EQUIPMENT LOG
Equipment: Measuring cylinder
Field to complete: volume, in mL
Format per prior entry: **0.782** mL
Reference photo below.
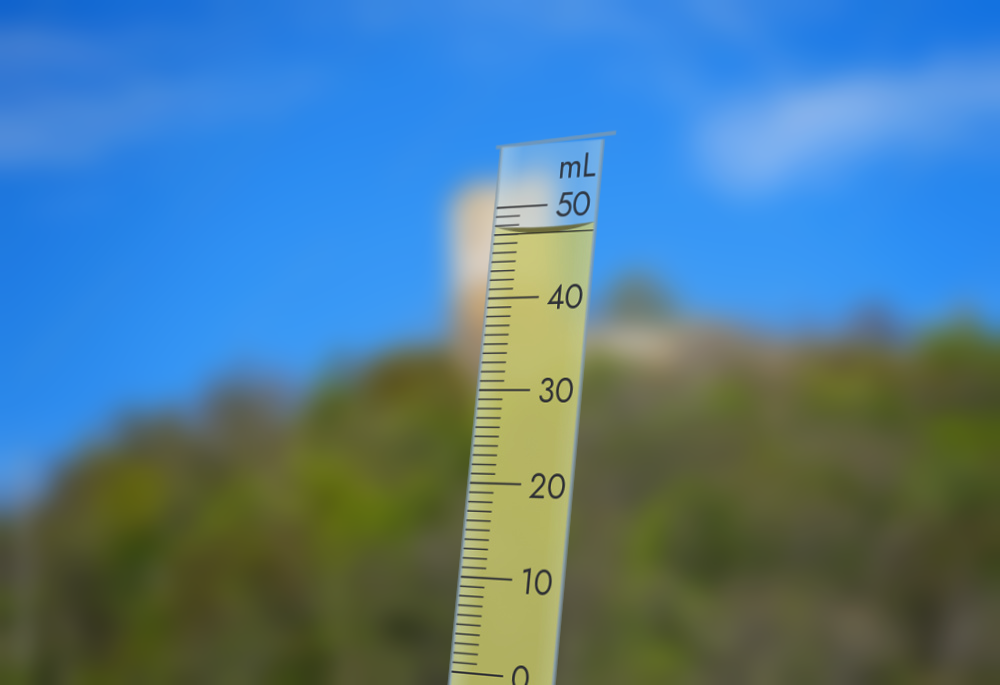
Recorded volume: **47** mL
